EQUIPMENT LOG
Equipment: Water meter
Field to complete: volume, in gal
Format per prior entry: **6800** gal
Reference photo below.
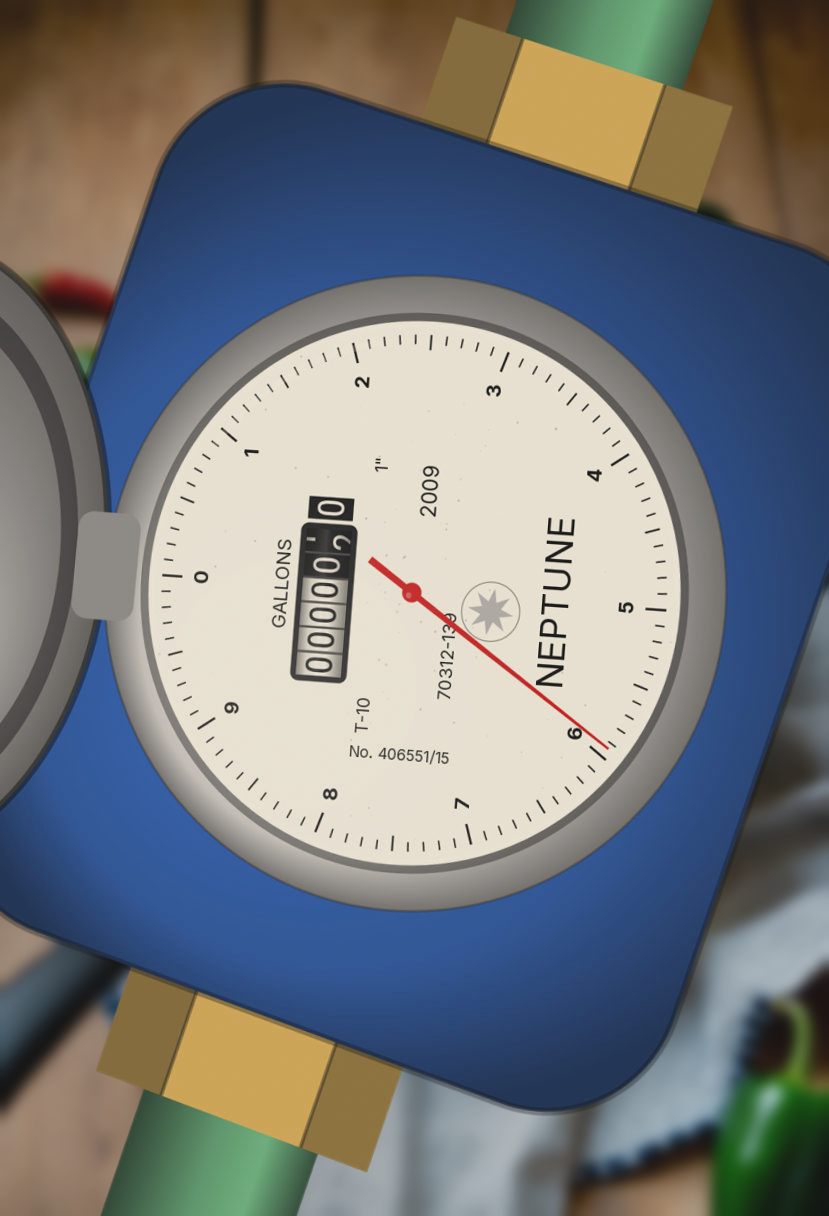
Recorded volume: **15.9** gal
